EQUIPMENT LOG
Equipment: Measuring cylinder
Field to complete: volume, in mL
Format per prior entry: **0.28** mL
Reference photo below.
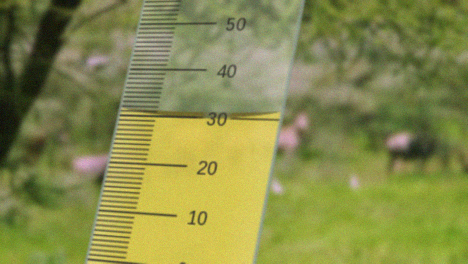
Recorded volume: **30** mL
